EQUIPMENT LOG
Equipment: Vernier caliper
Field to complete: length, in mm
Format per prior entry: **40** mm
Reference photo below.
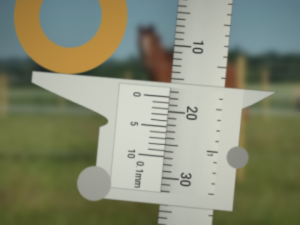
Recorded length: **17.8** mm
